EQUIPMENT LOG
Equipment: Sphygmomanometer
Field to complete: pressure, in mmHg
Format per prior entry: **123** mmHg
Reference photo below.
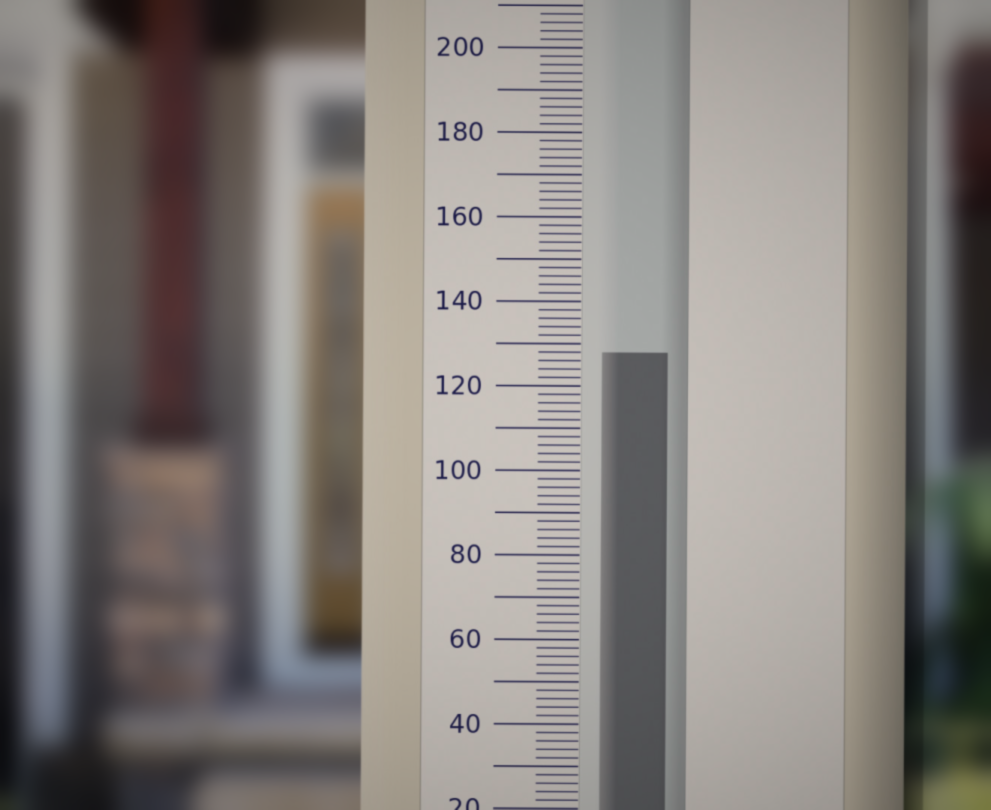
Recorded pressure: **128** mmHg
